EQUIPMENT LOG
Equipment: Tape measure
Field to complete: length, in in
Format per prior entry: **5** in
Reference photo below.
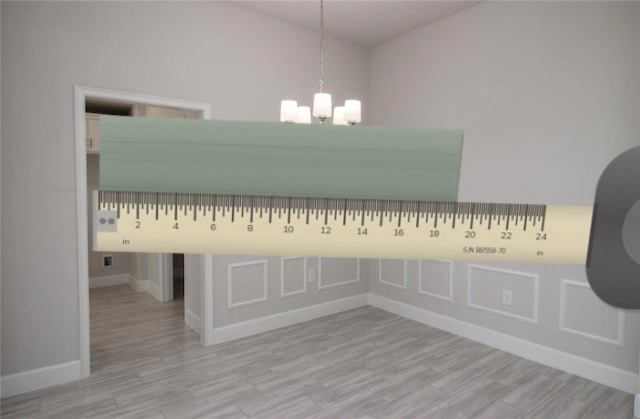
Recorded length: **19** in
